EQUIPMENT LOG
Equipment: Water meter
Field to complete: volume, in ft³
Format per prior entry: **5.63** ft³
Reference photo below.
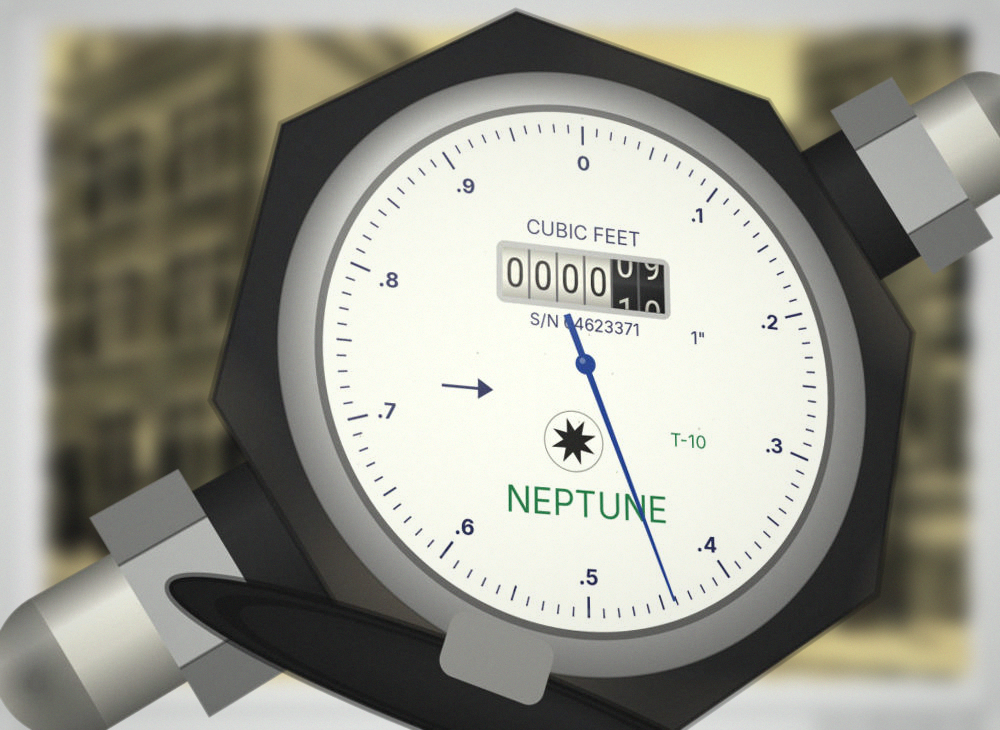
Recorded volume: **9.44** ft³
